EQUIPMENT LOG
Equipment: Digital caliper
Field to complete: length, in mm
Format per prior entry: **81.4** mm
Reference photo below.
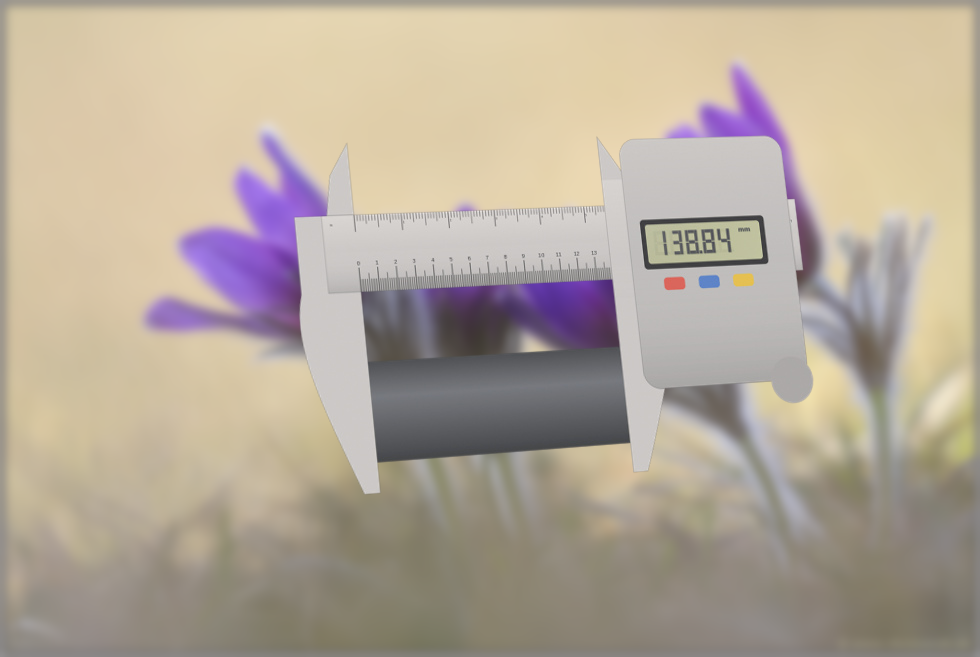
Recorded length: **138.84** mm
